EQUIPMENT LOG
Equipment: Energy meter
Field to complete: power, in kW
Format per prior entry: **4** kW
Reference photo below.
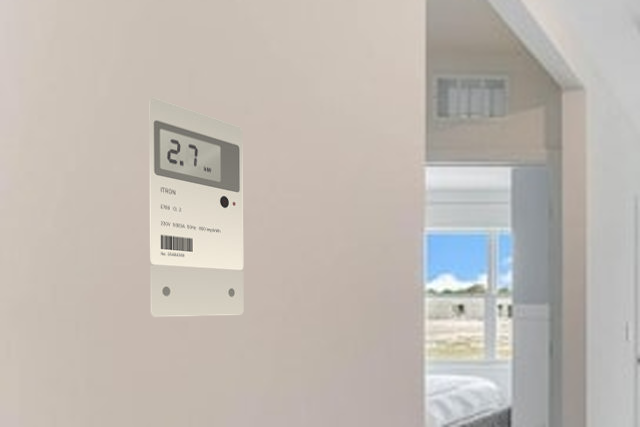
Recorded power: **2.7** kW
